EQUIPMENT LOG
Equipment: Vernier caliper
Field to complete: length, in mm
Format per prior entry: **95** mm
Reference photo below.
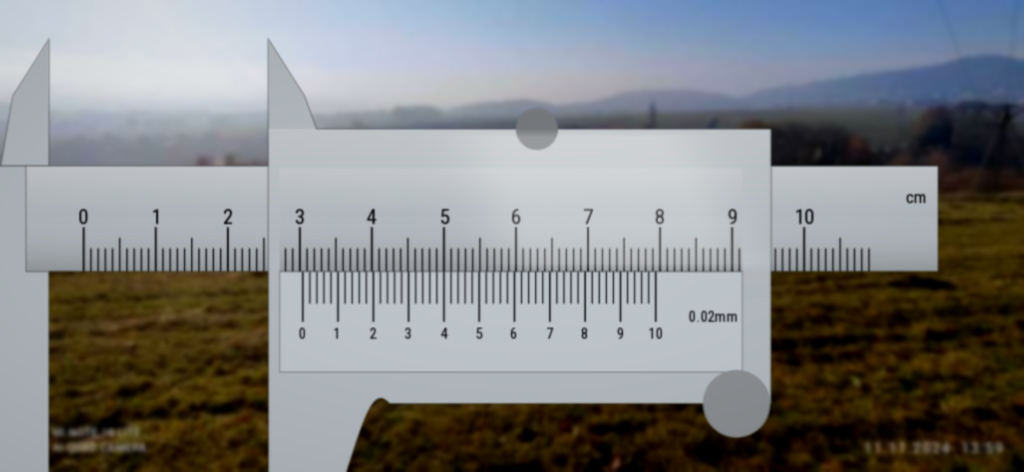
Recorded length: **30.4** mm
